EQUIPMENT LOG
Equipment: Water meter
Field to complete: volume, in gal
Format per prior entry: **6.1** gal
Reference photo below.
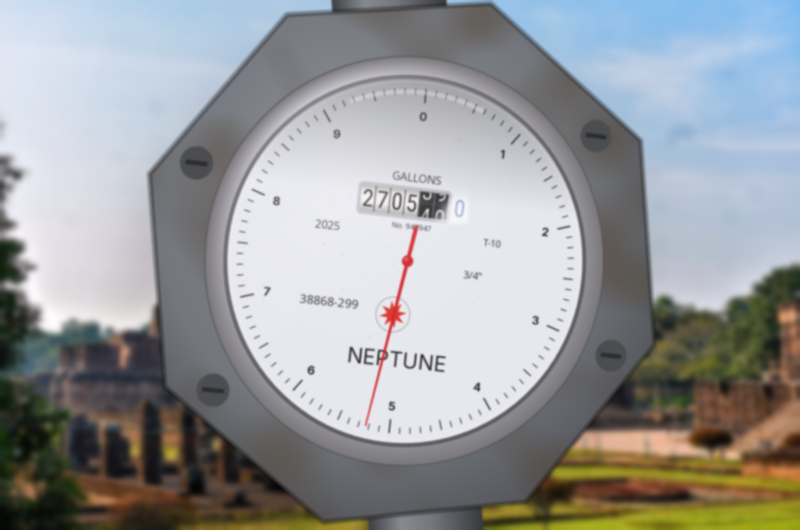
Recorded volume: **2705395.2** gal
